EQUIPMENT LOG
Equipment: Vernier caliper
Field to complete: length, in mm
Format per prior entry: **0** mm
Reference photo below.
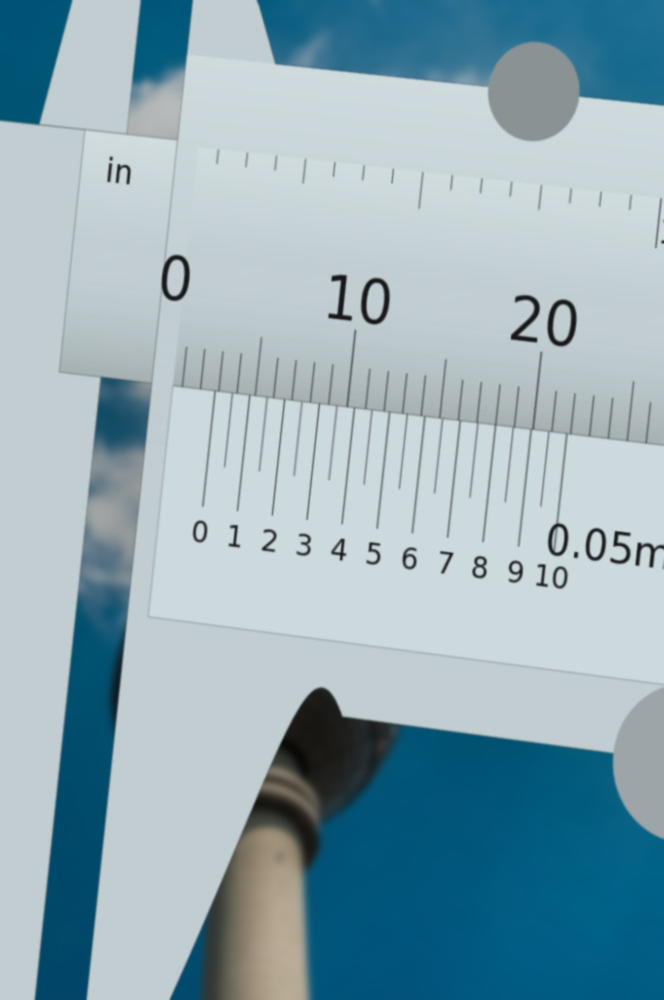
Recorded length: **2.8** mm
